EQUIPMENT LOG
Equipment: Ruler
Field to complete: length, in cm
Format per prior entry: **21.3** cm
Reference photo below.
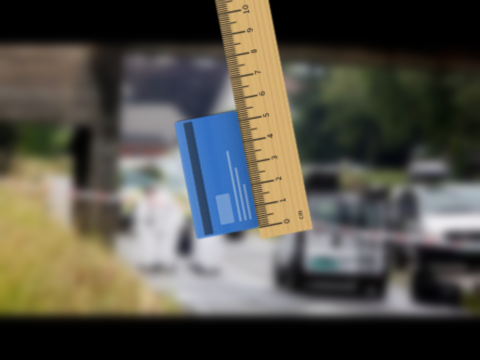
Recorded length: **5.5** cm
